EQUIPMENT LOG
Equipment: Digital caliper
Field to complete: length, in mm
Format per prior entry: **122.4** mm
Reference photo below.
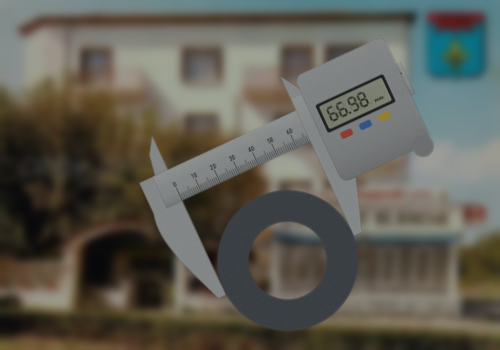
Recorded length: **66.98** mm
